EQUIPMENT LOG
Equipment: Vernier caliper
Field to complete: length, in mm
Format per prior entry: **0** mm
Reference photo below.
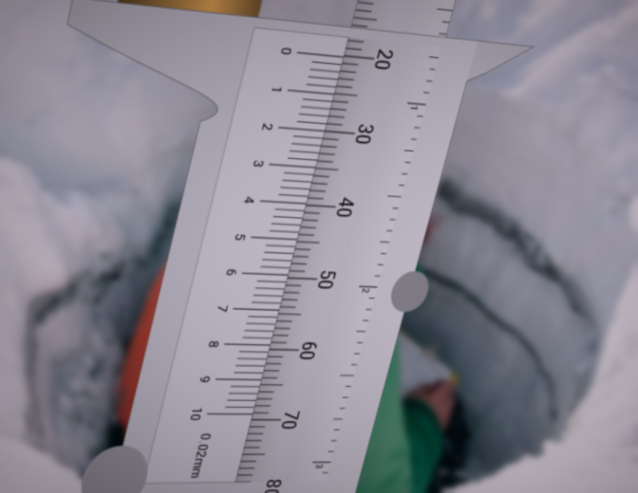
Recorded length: **20.2** mm
